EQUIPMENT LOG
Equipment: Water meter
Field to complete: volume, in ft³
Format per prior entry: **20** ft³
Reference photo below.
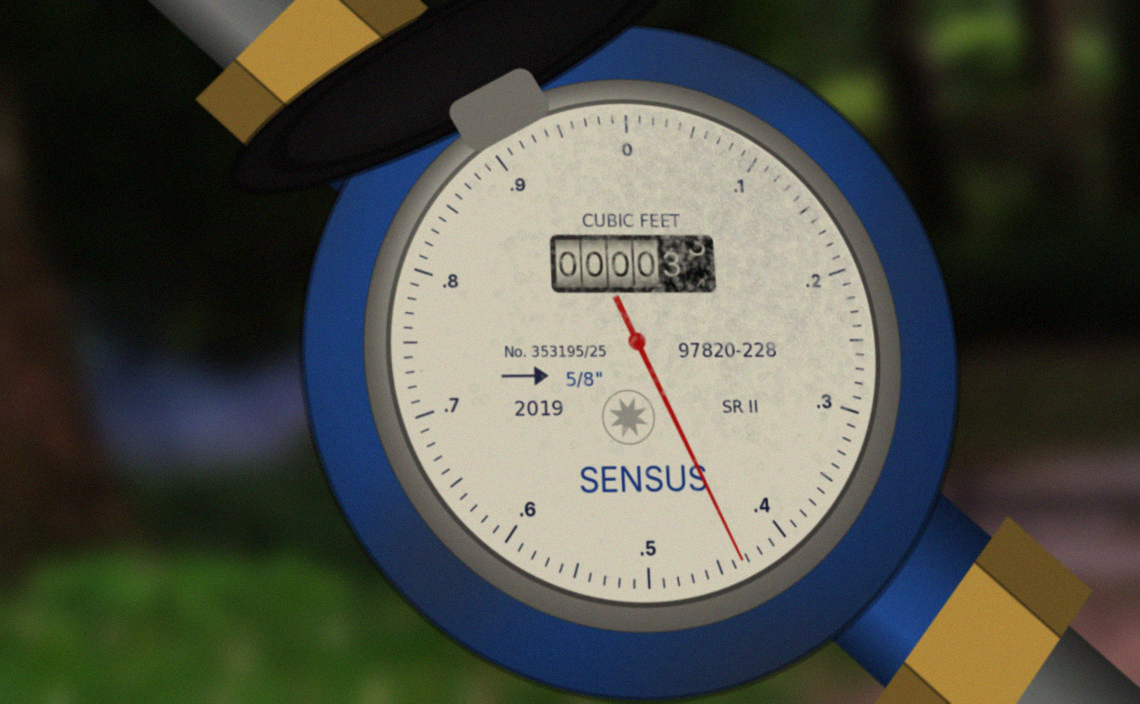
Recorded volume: **33.43** ft³
